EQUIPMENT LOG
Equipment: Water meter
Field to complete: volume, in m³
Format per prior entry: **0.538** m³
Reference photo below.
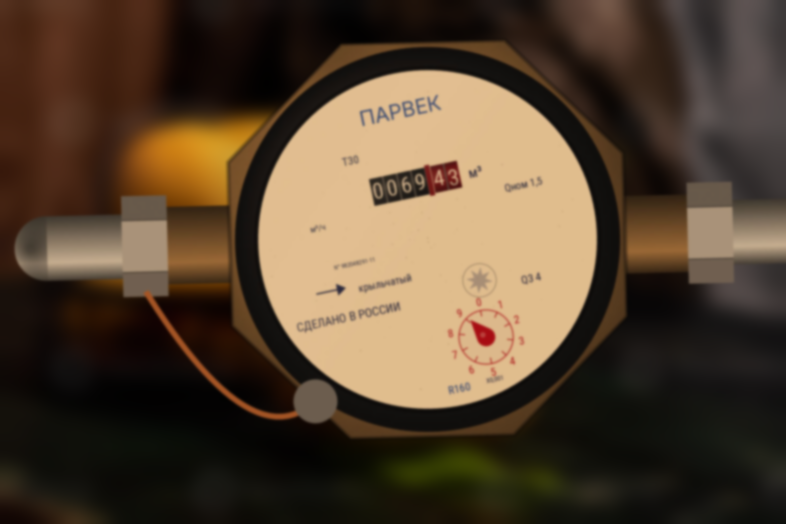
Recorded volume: **69.429** m³
